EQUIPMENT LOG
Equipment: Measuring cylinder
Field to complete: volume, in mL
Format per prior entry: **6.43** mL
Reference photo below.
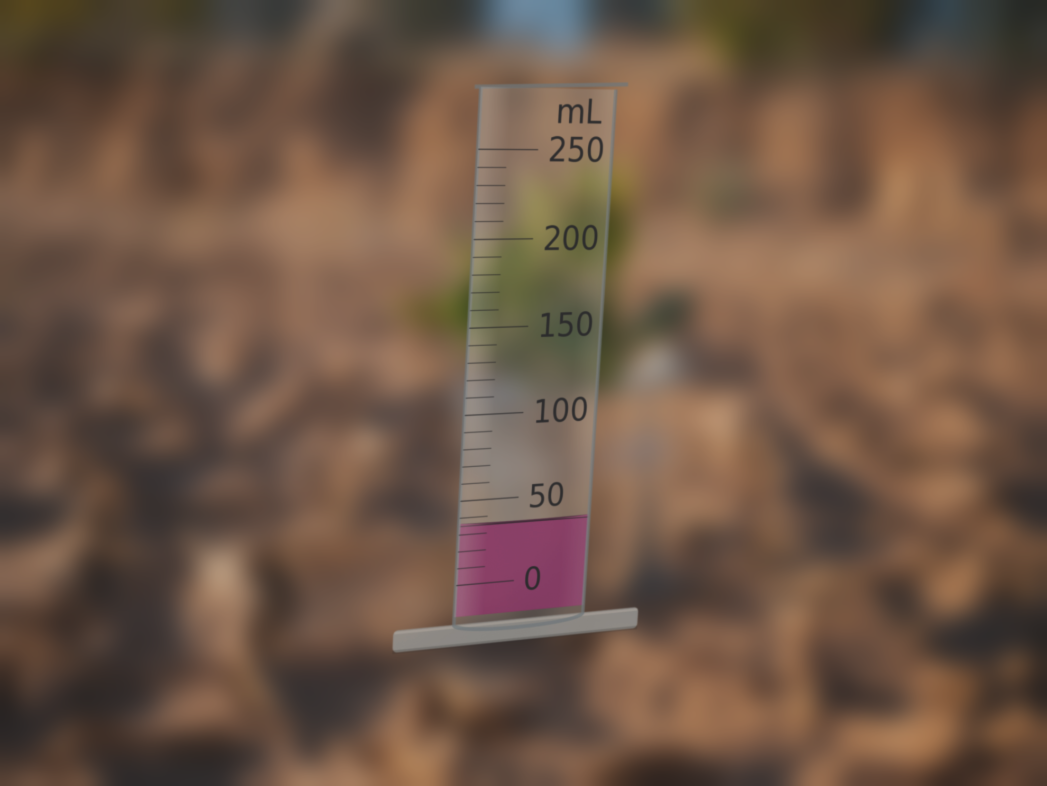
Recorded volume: **35** mL
